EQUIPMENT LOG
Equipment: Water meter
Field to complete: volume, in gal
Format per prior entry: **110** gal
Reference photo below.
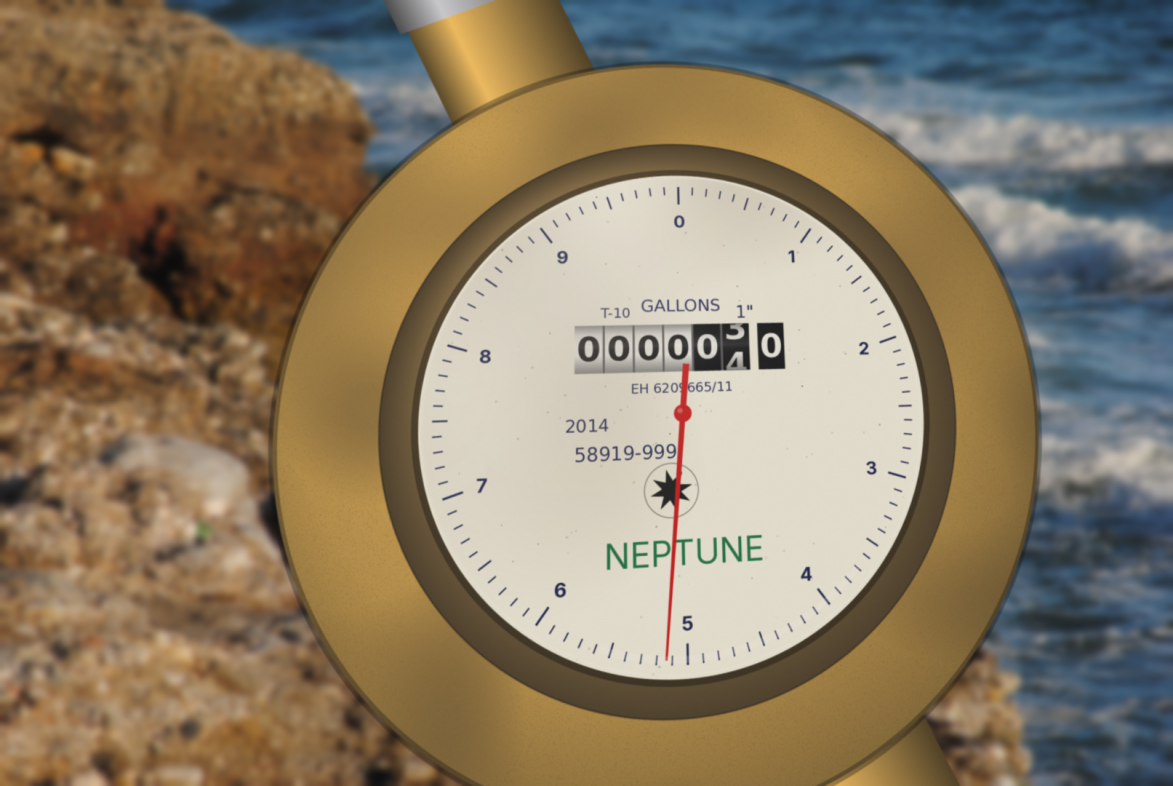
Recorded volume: **35.1** gal
